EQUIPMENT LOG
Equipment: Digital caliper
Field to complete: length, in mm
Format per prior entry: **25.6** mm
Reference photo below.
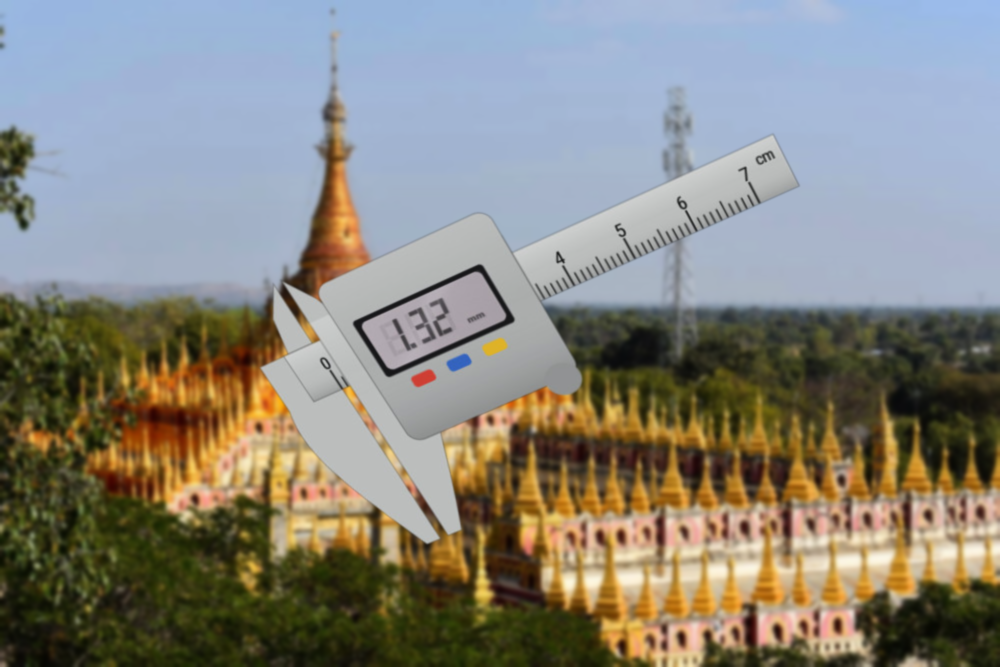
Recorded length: **1.32** mm
